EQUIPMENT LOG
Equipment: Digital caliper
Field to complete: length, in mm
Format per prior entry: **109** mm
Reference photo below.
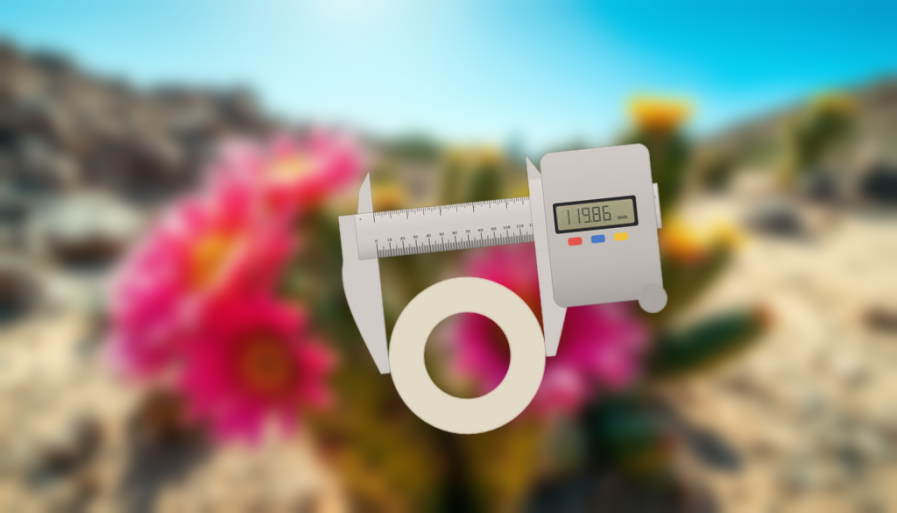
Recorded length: **119.86** mm
